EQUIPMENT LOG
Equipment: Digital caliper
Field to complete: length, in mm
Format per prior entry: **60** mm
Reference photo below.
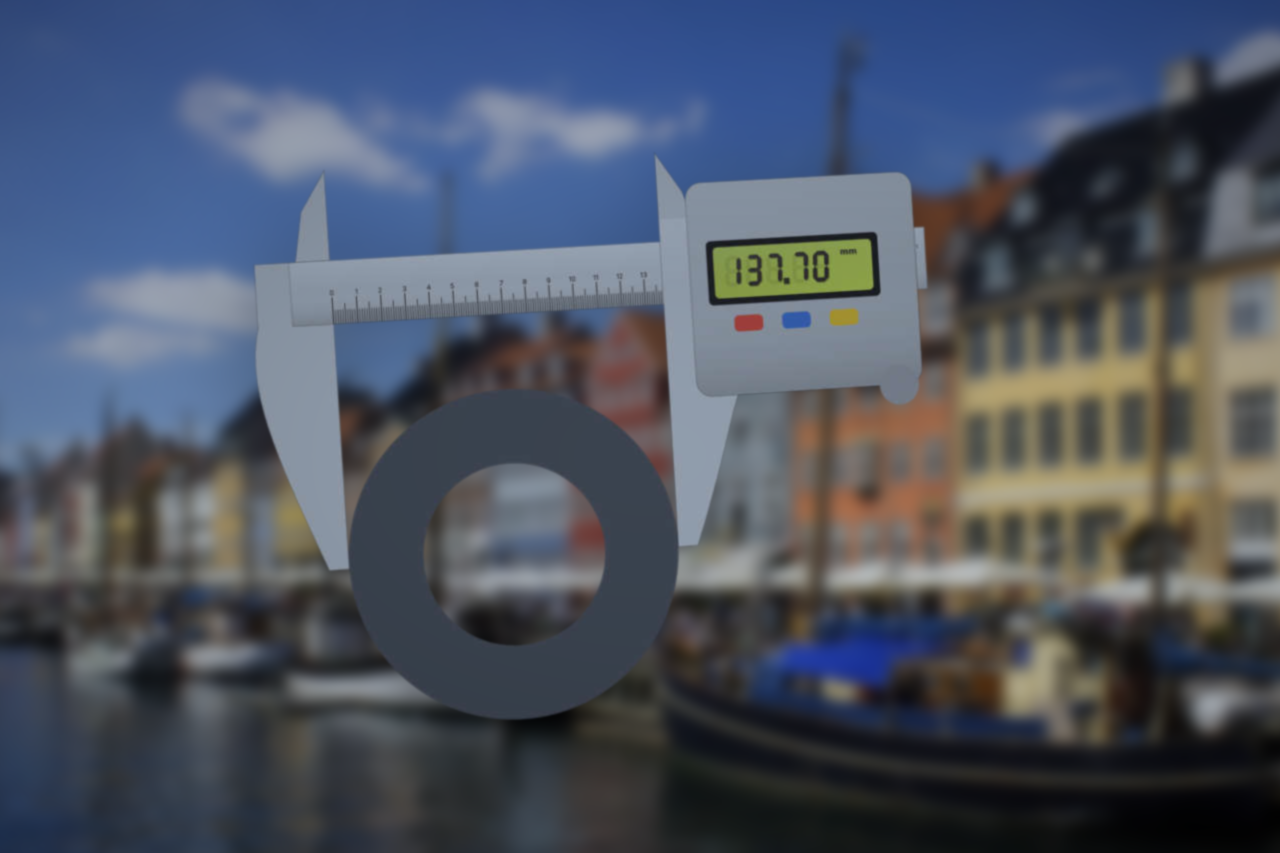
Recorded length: **137.70** mm
